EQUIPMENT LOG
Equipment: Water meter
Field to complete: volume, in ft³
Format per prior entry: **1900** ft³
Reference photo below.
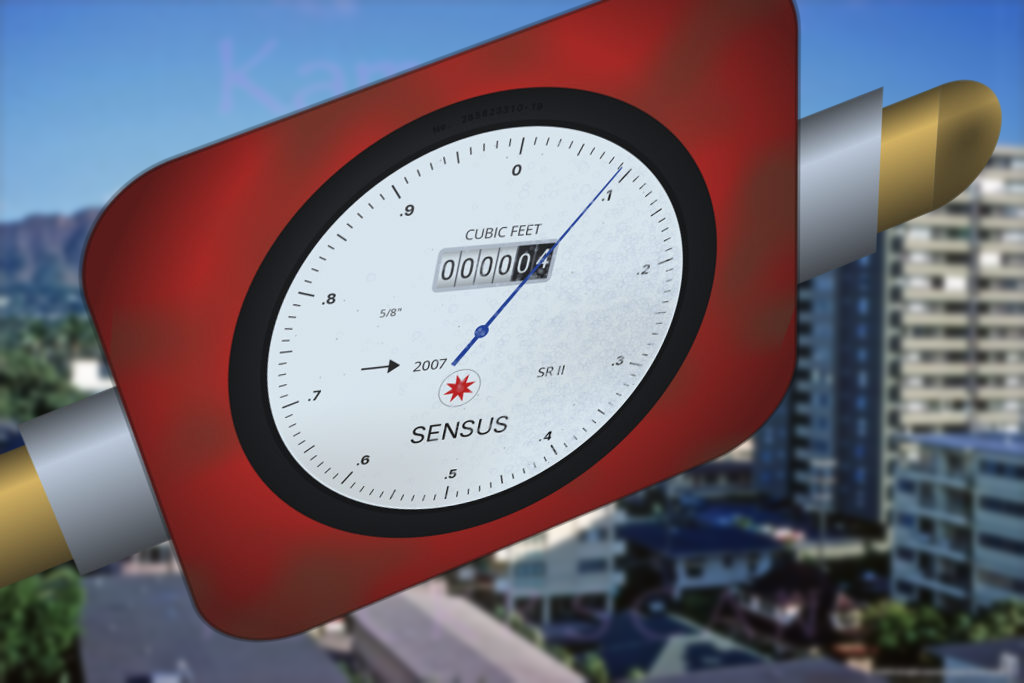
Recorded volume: **4.09** ft³
